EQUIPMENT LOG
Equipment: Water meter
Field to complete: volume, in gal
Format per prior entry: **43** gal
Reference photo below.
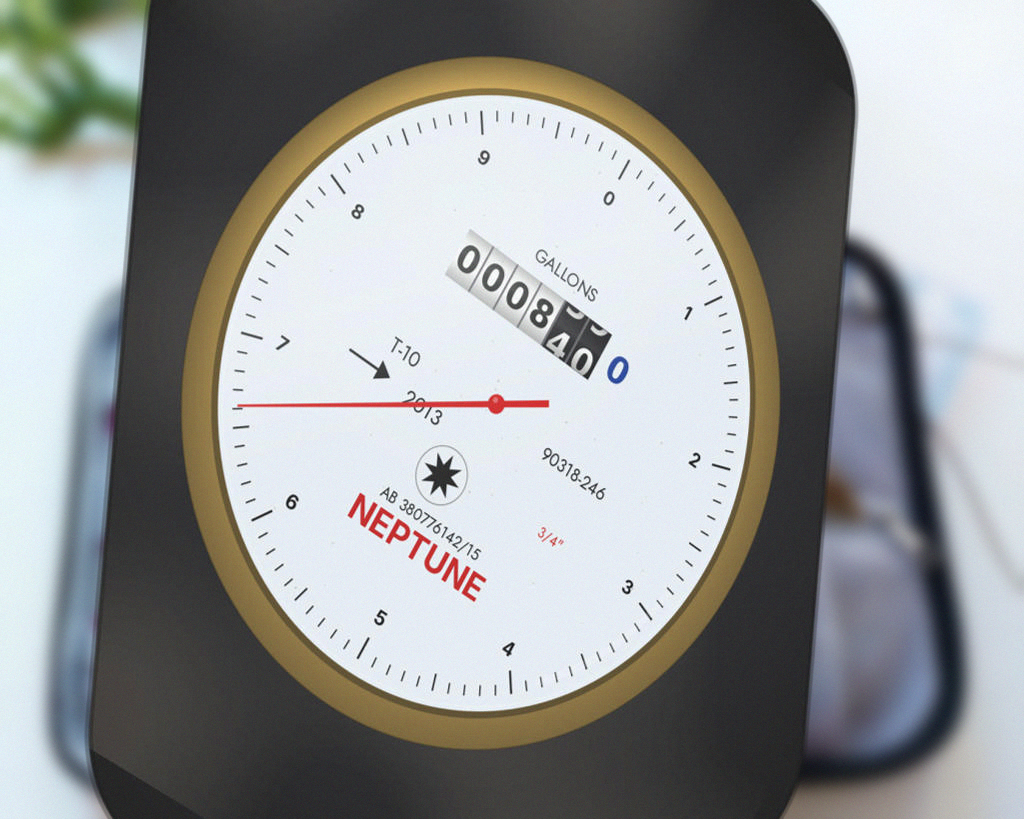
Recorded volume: **8396.6** gal
